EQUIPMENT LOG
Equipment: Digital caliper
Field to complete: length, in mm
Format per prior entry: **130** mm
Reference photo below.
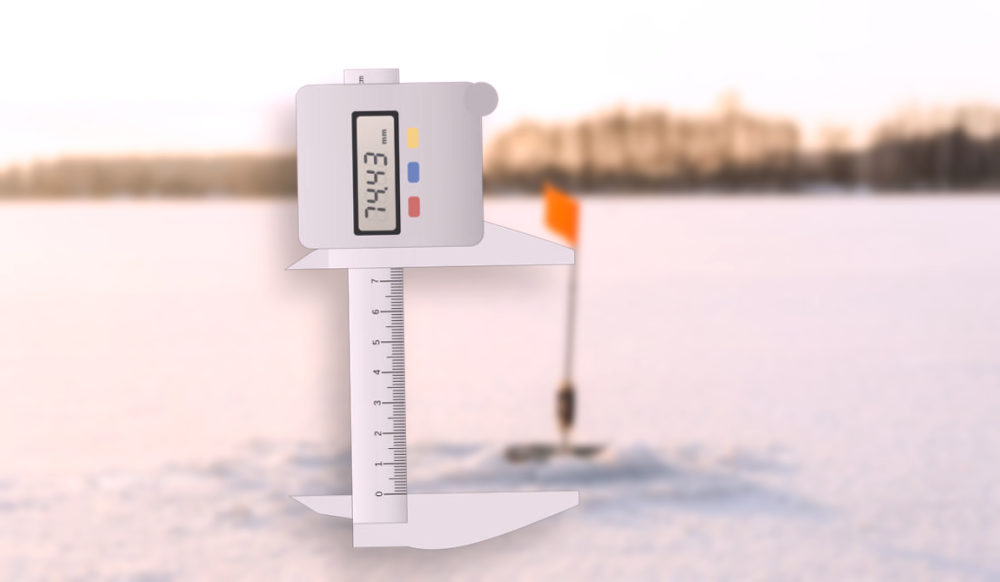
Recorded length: **74.43** mm
